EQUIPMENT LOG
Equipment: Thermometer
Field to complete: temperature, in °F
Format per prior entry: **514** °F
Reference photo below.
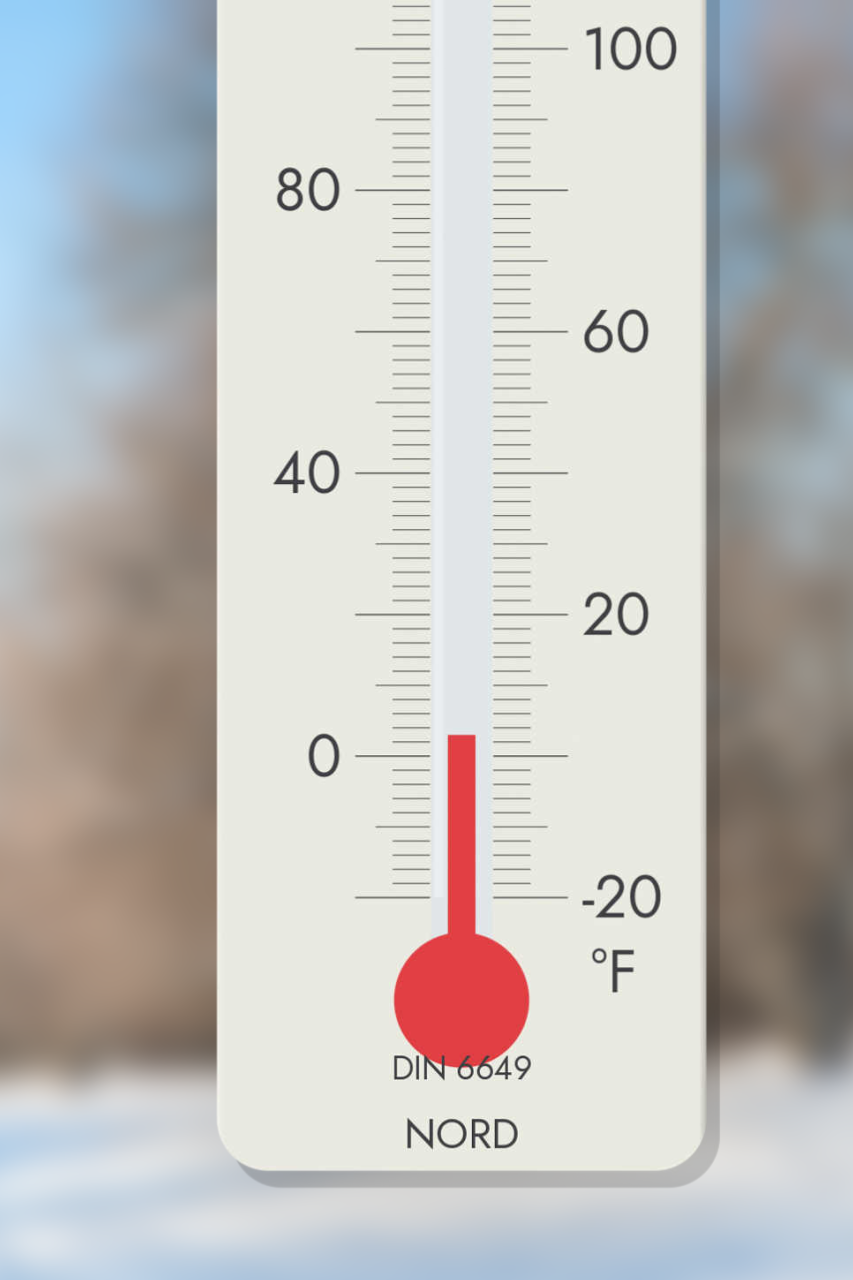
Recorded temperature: **3** °F
